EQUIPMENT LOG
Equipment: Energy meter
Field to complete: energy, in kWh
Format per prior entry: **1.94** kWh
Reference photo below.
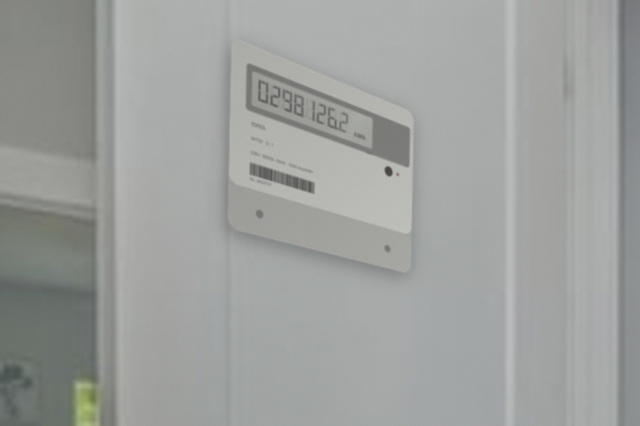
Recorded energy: **298126.2** kWh
